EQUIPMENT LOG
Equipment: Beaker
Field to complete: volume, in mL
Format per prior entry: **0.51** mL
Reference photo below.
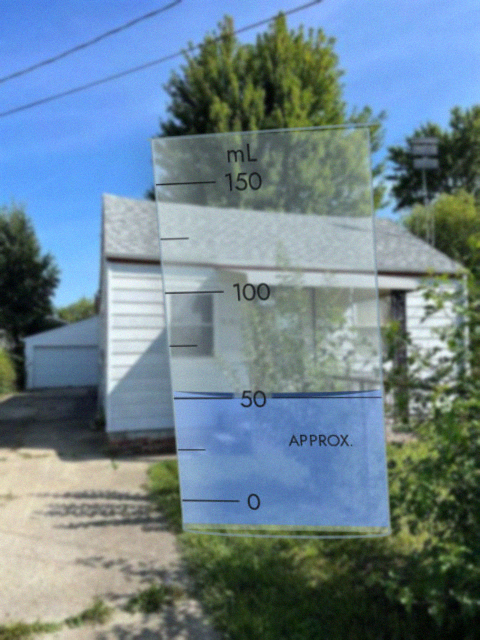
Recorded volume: **50** mL
